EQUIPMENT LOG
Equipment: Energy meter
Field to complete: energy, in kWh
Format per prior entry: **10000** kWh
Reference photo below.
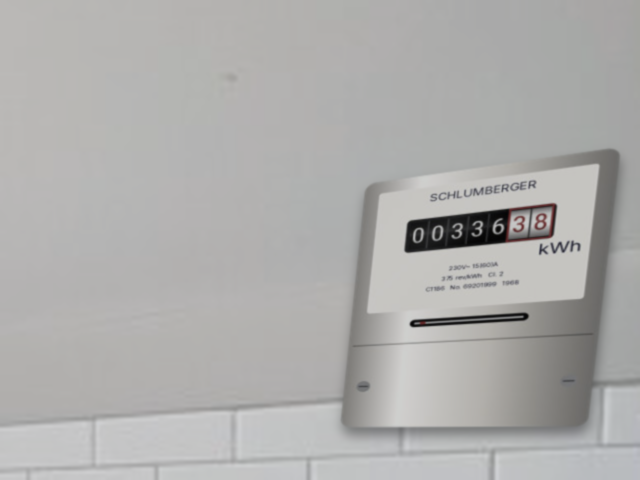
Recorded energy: **336.38** kWh
